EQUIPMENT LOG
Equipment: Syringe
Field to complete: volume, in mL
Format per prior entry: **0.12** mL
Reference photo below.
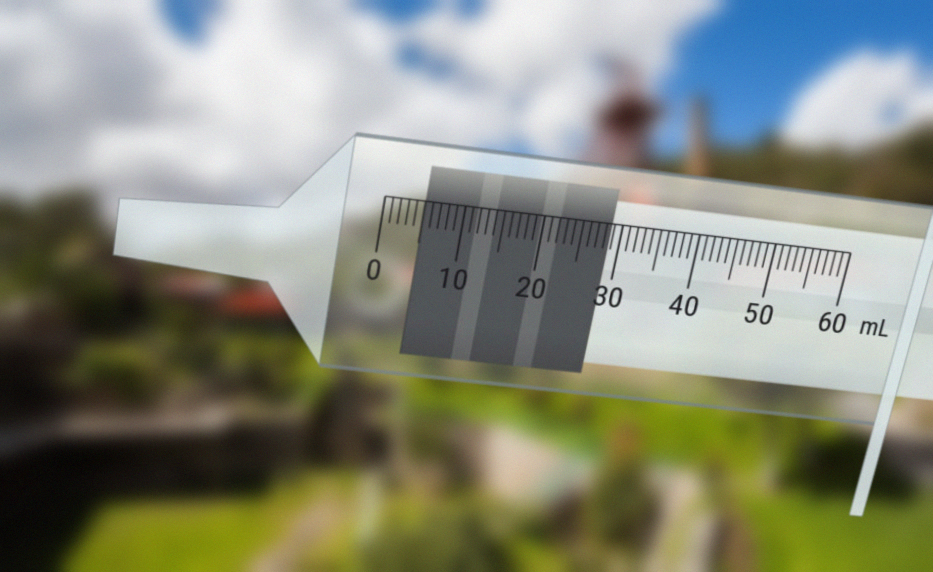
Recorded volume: **5** mL
